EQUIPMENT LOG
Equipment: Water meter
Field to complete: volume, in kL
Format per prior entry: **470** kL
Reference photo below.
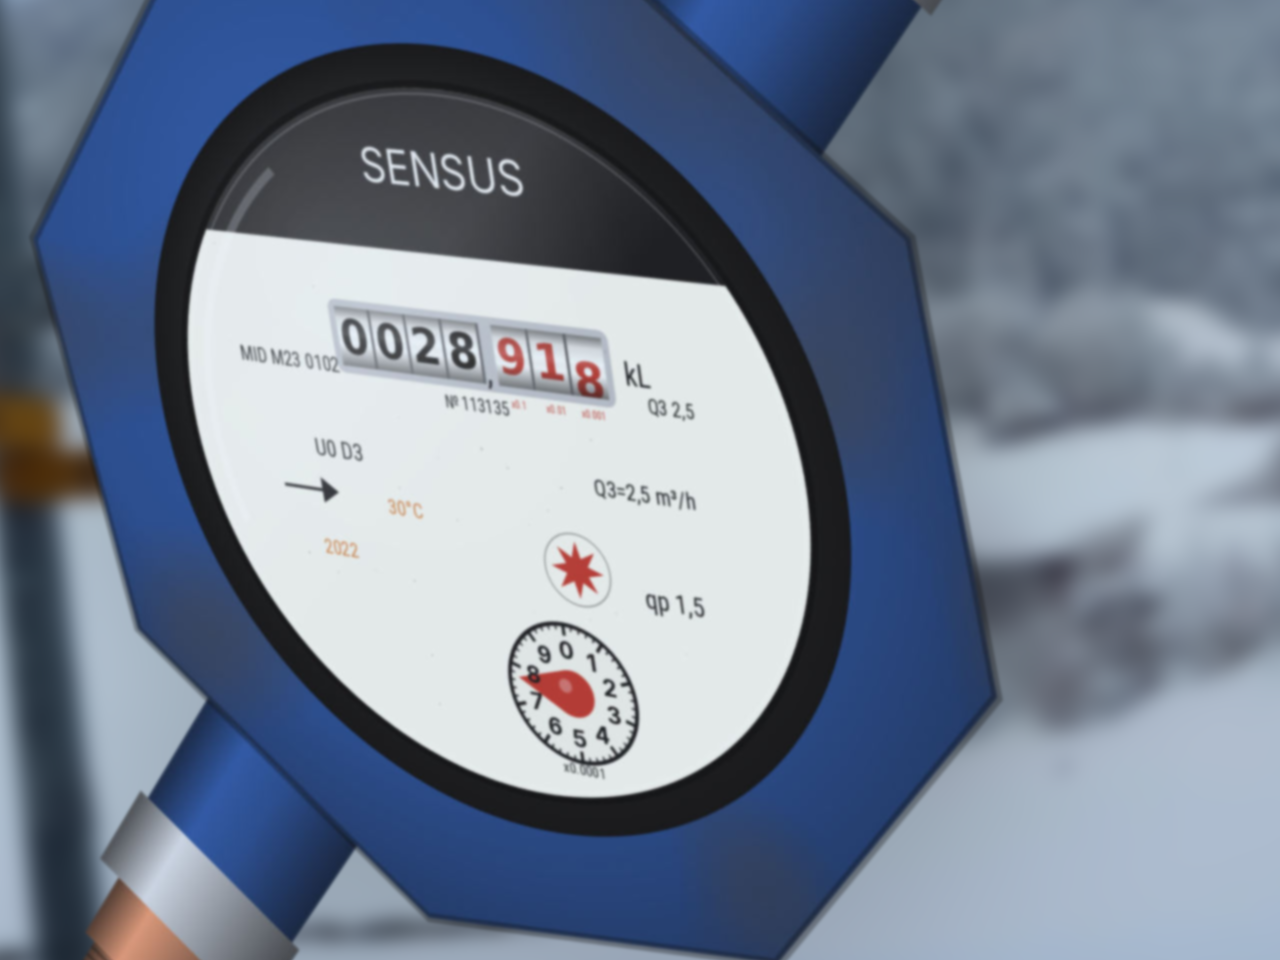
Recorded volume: **28.9177** kL
